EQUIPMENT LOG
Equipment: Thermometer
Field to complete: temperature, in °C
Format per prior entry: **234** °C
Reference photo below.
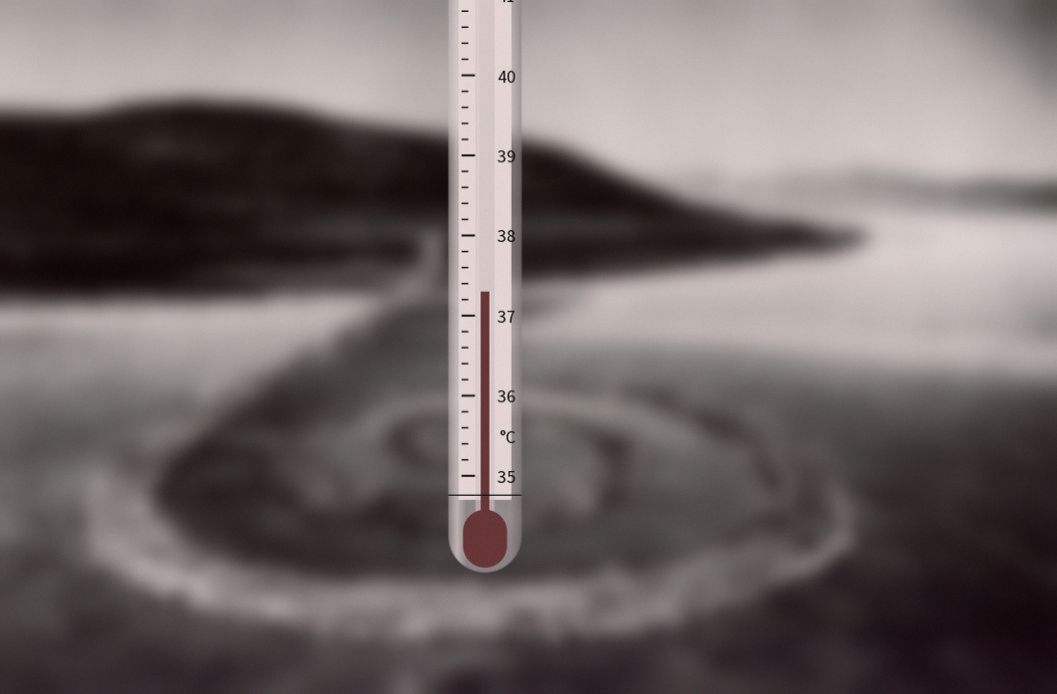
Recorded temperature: **37.3** °C
